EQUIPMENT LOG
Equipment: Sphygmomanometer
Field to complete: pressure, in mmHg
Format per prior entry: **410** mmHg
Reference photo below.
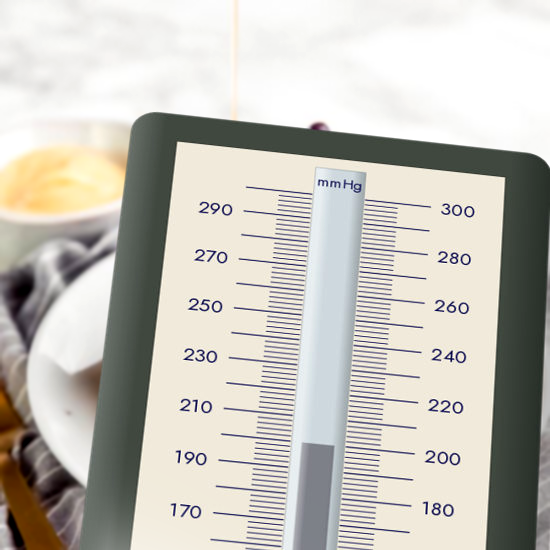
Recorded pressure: **200** mmHg
